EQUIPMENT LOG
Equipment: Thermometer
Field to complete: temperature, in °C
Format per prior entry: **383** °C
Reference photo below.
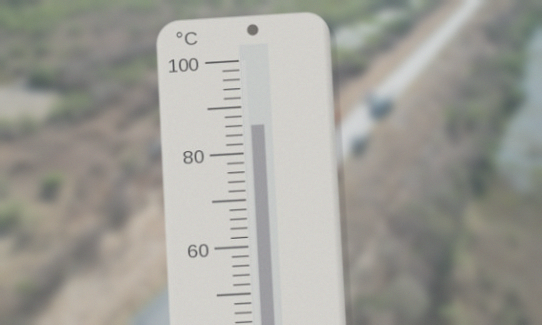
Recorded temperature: **86** °C
